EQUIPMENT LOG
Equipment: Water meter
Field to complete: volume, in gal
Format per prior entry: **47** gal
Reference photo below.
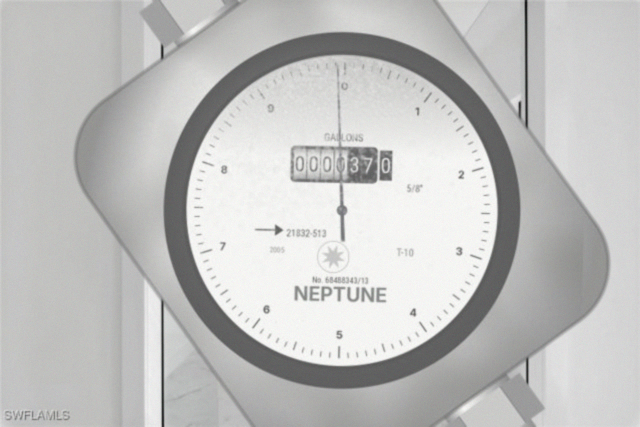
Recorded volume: **369.9** gal
